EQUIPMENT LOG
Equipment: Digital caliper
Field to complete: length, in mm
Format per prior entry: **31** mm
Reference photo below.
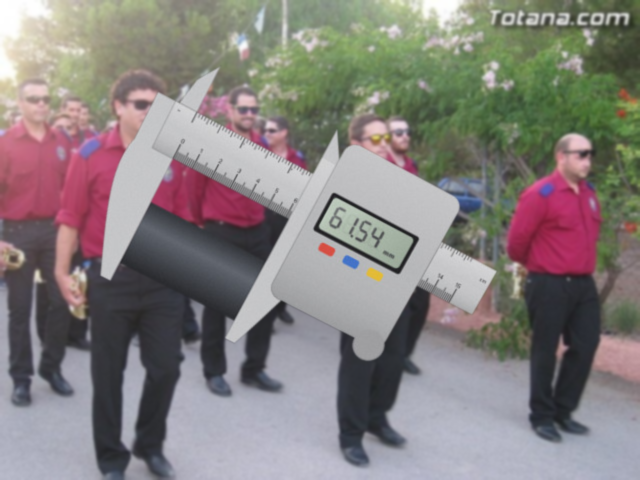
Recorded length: **61.54** mm
